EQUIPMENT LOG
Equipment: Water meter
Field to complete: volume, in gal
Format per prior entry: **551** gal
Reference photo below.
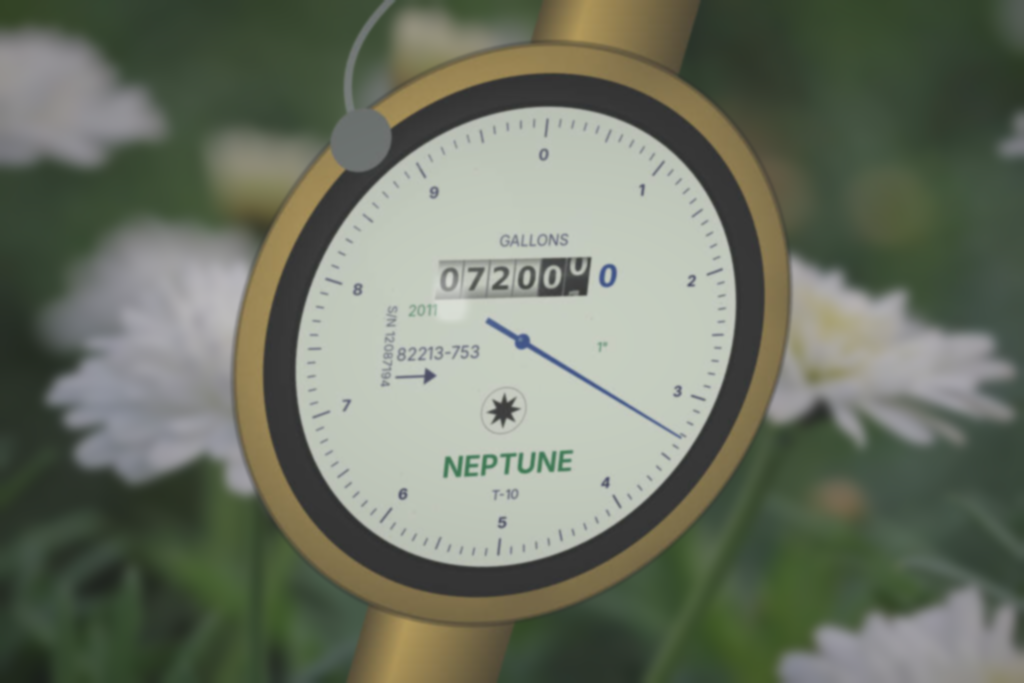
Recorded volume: **720003.3** gal
